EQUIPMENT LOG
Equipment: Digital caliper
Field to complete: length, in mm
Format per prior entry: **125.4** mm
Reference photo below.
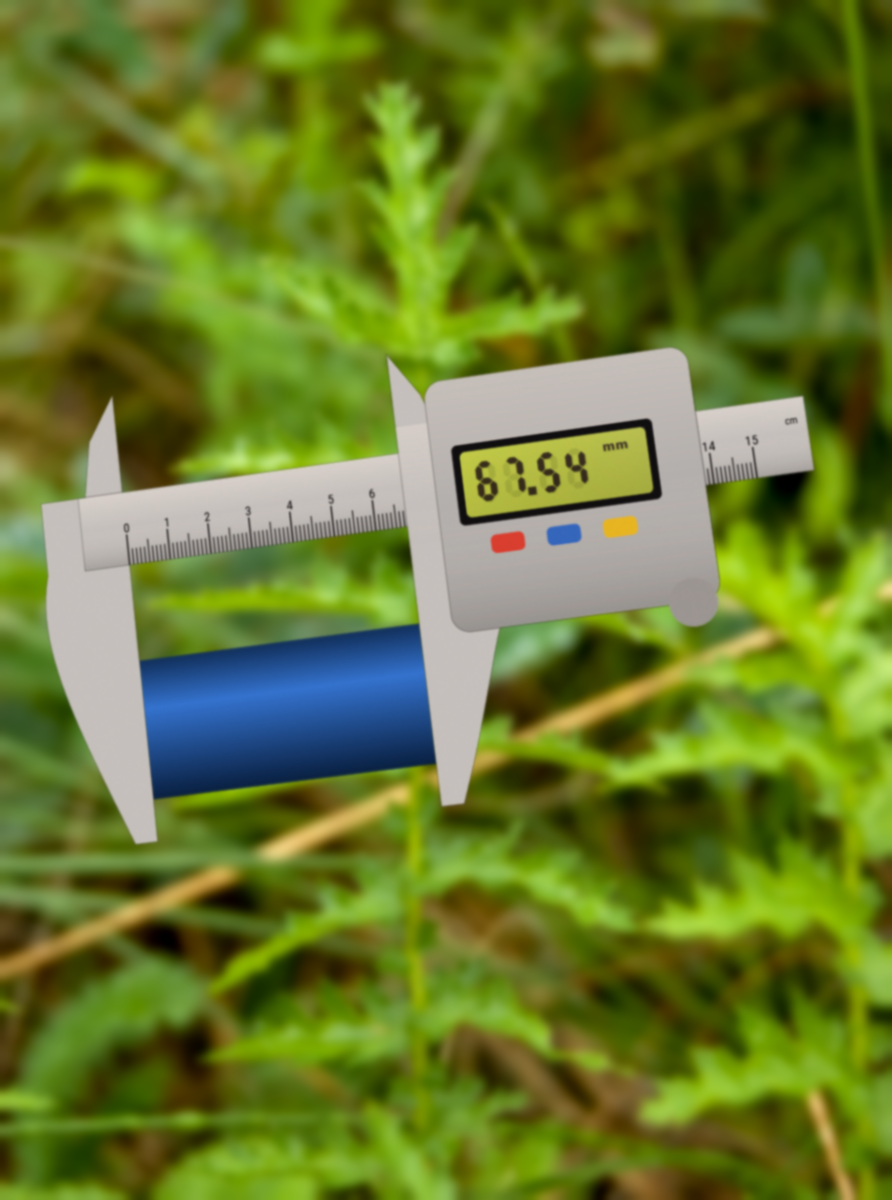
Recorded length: **67.54** mm
